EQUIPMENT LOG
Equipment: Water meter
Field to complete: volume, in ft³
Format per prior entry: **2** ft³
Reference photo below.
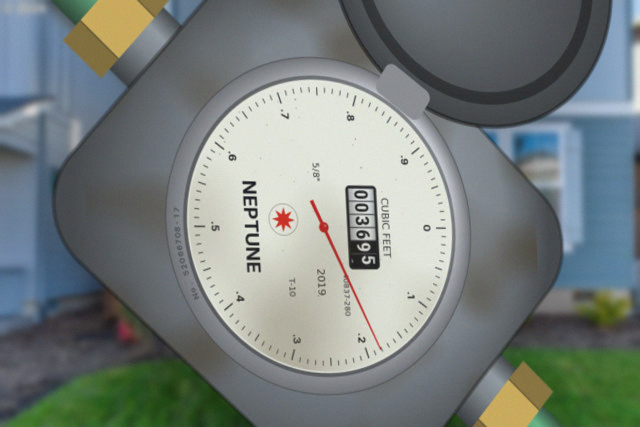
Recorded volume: **3695.18** ft³
